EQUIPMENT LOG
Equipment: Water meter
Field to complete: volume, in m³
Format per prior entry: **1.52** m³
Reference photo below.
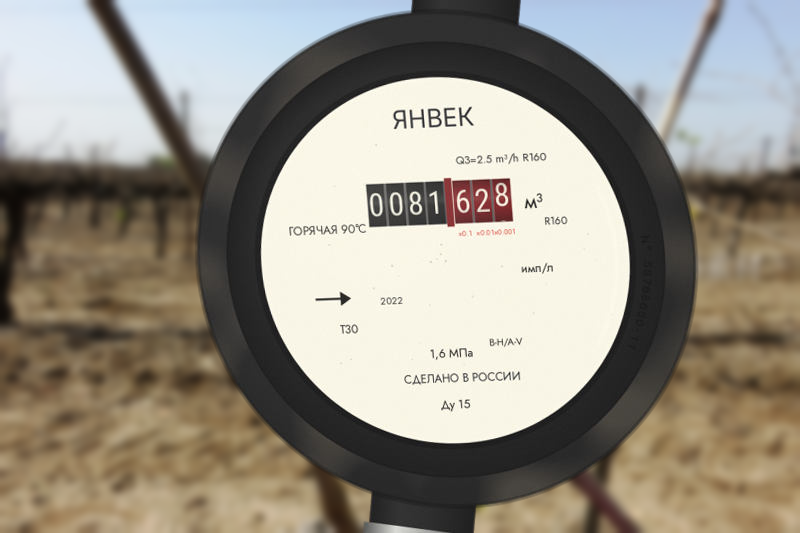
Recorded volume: **81.628** m³
